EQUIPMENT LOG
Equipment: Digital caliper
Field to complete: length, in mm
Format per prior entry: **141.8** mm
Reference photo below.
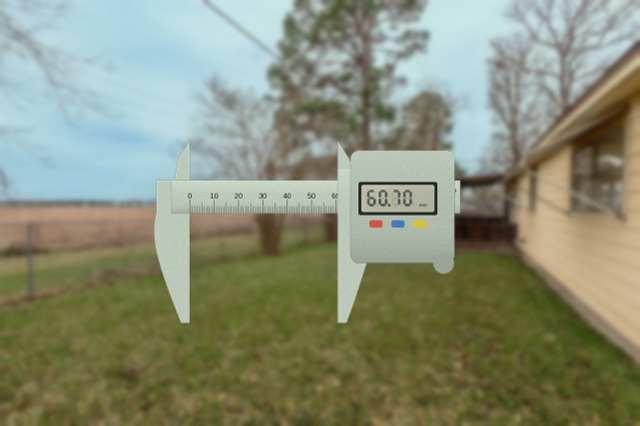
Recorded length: **60.70** mm
